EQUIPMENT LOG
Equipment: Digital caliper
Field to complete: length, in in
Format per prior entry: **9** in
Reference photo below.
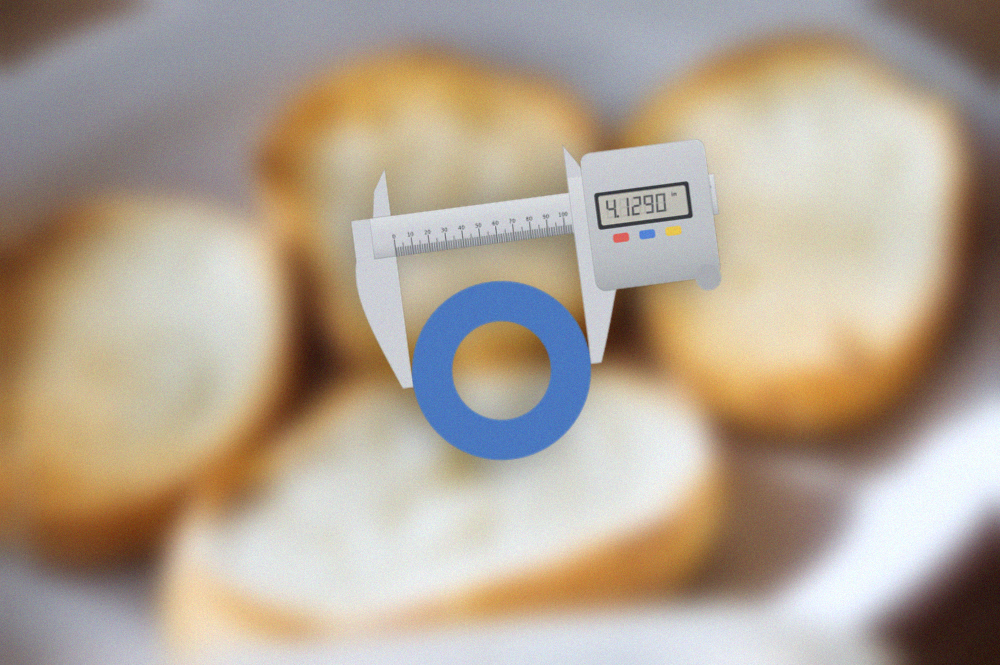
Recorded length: **4.1290** in
